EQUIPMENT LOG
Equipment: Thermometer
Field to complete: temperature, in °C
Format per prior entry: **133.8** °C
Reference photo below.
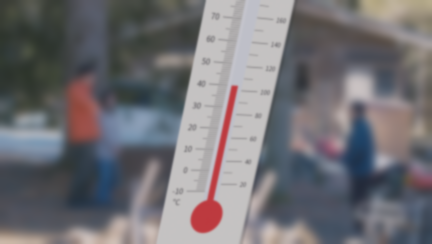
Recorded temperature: **40** °C
